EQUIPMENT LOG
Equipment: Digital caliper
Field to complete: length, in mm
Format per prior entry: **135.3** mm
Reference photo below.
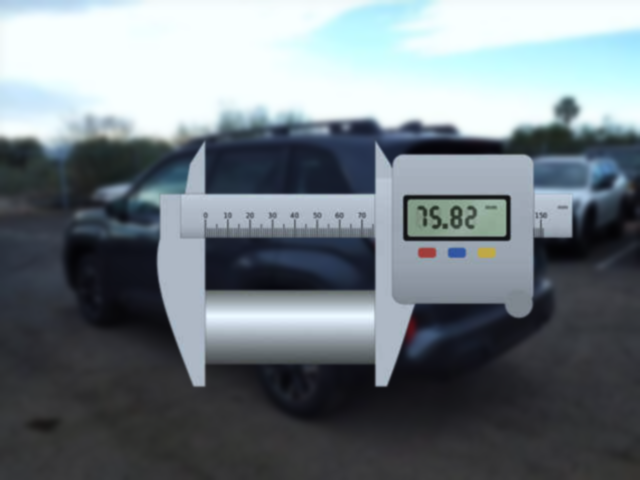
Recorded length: **75.82** mm
